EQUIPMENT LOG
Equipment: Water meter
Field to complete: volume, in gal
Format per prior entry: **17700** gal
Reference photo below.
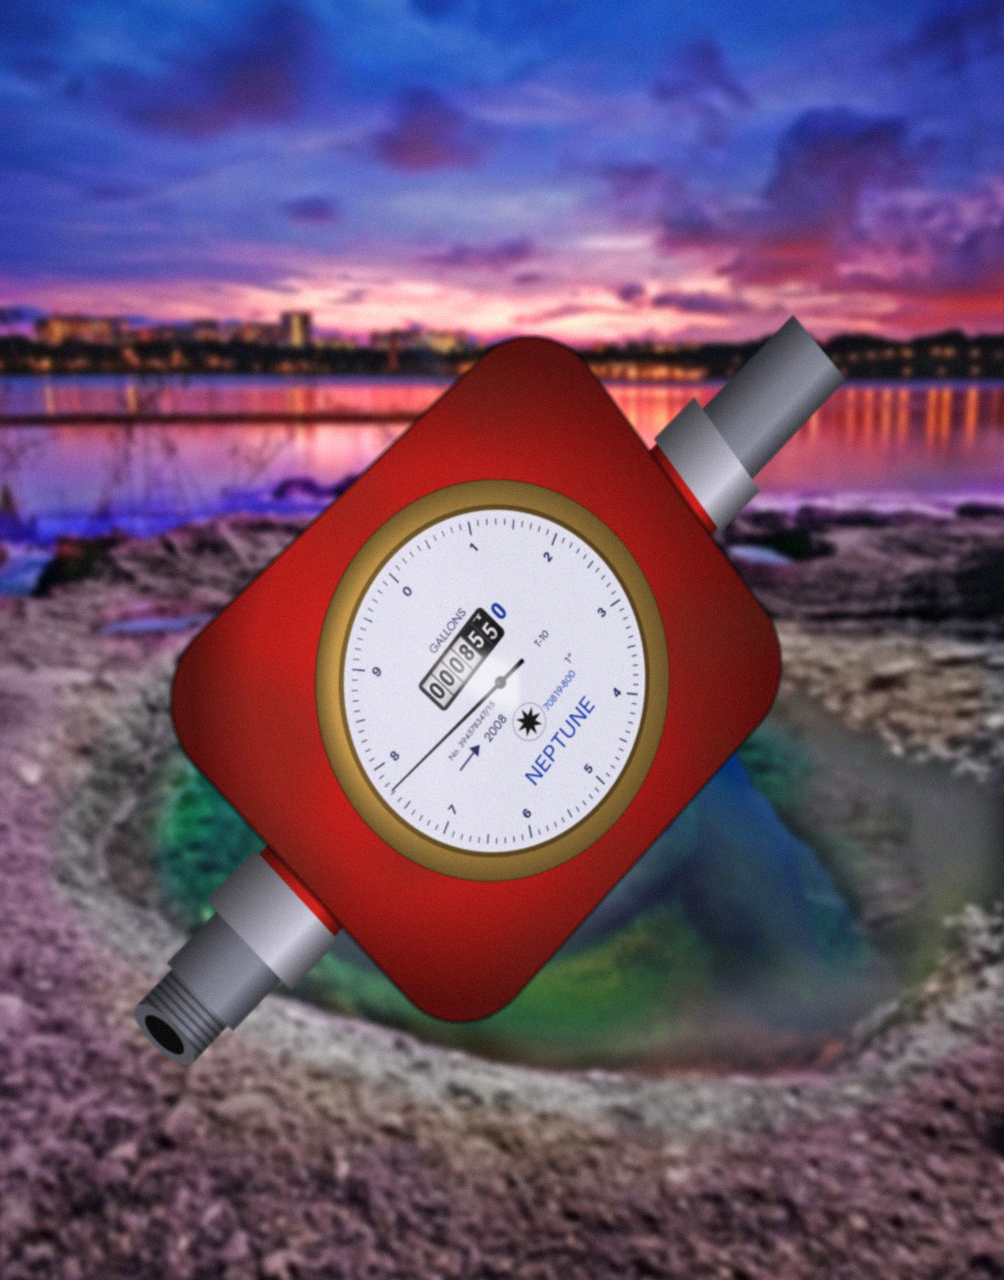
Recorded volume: **8547.7** gal
